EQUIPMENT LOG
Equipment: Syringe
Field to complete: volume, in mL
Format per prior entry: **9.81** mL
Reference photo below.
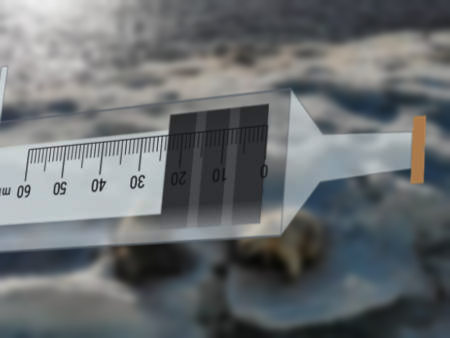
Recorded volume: **0** mL
